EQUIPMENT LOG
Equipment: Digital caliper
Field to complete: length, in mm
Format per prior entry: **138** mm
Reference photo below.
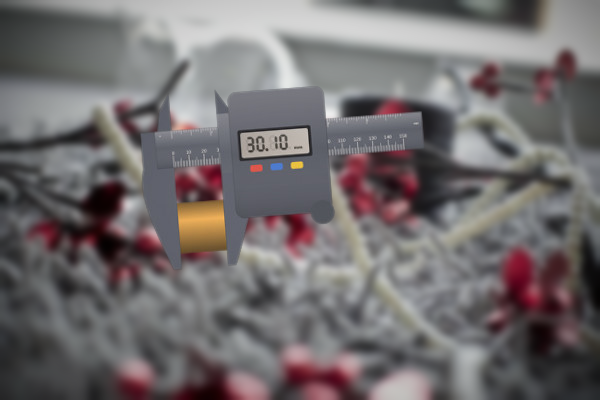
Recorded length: **30.10** mm
